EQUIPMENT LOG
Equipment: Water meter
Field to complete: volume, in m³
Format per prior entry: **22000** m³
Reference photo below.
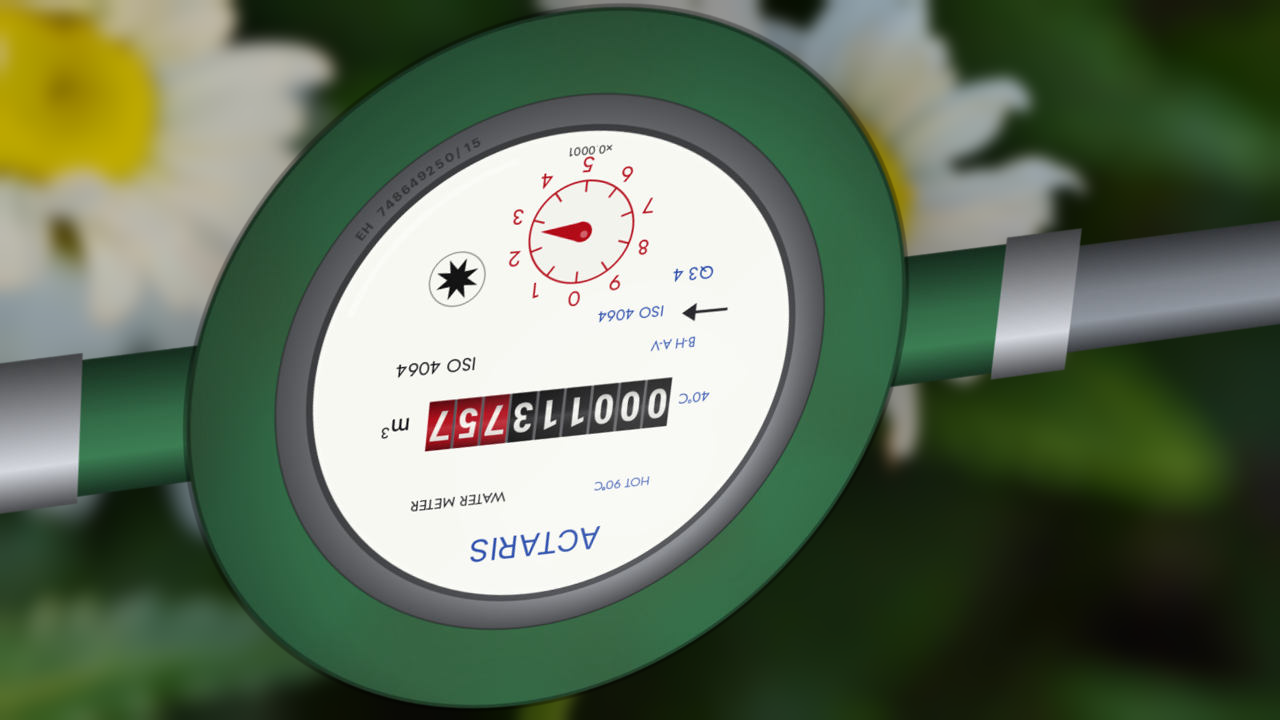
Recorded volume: **113.7572** m³
